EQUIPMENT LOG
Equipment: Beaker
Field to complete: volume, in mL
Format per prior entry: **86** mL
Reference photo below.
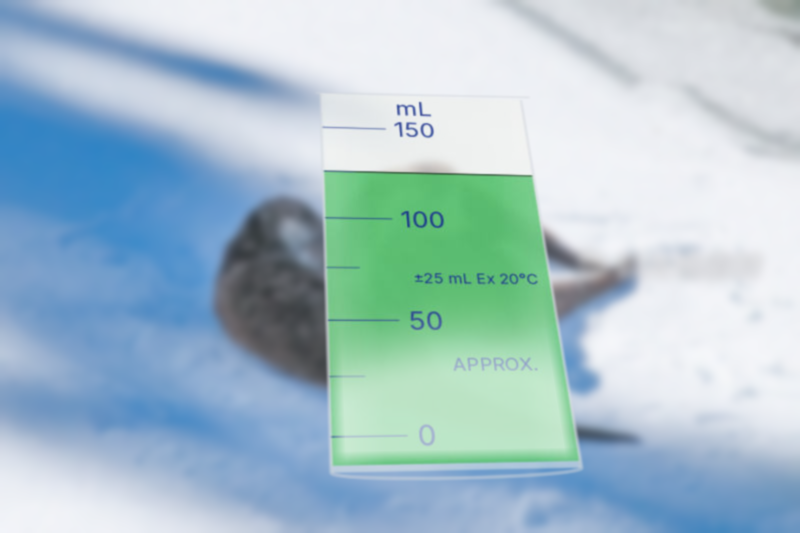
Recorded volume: **125** mL
